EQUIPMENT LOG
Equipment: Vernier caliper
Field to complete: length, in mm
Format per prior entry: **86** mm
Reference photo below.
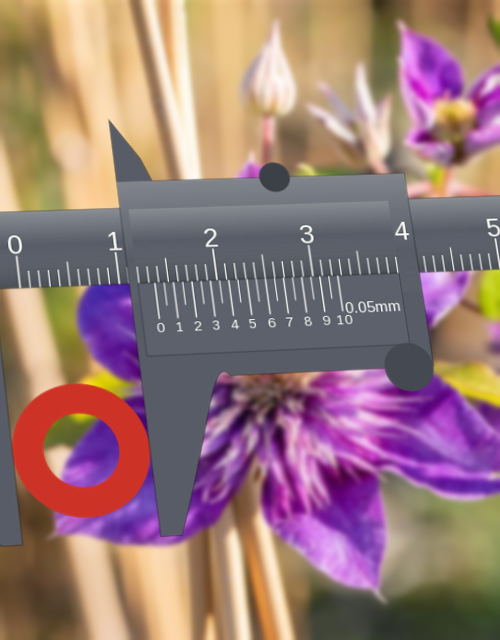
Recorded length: **13.6** mm
